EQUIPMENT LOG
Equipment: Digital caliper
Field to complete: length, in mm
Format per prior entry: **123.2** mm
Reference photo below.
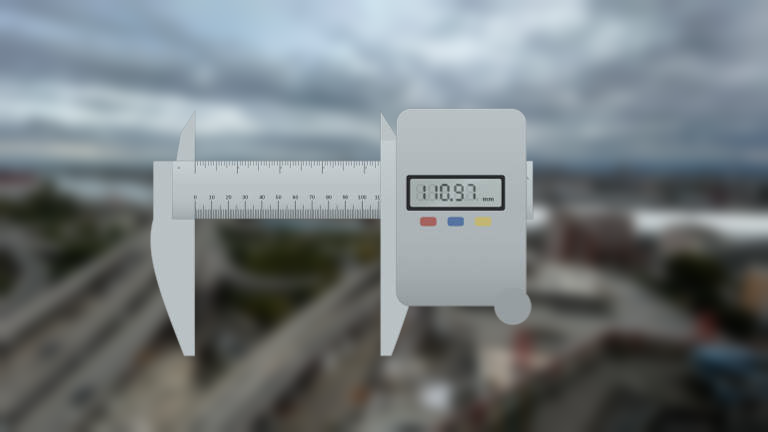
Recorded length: **110.97** mm
